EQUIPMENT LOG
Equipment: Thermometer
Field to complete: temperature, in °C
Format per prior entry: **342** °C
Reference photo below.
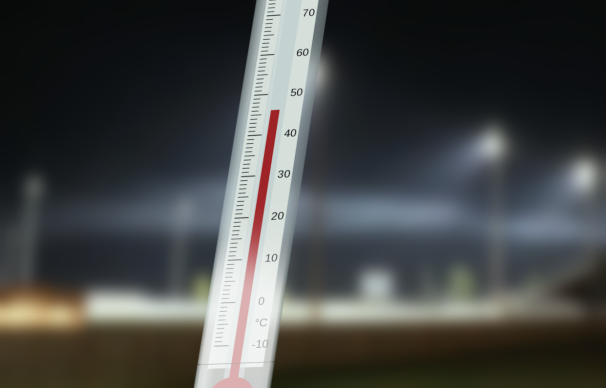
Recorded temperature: **46** °C
